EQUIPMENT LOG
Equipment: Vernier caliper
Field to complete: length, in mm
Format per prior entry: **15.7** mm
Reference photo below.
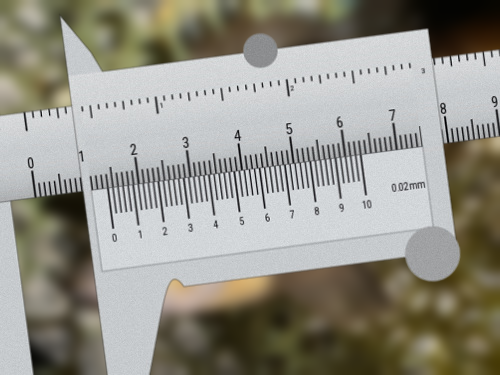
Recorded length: **14.0** mm
